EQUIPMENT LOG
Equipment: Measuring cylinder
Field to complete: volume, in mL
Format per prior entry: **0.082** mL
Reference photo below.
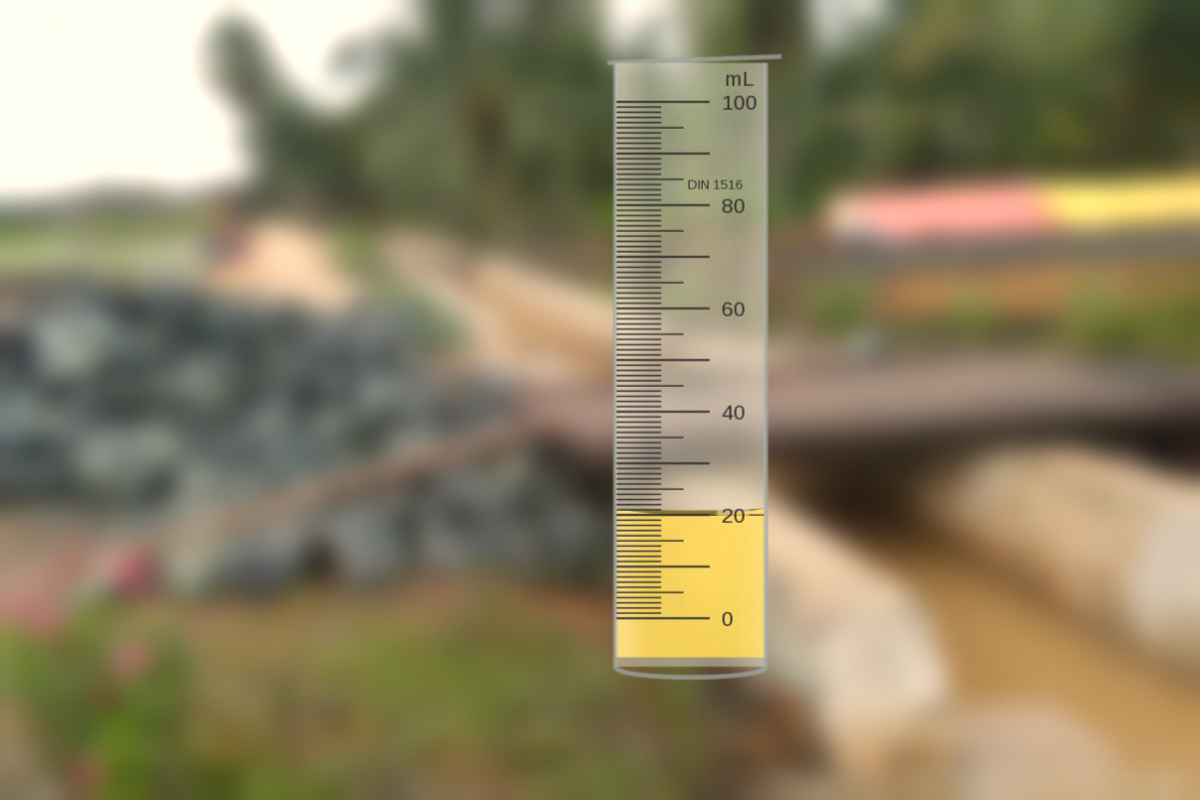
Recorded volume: **20** mL
